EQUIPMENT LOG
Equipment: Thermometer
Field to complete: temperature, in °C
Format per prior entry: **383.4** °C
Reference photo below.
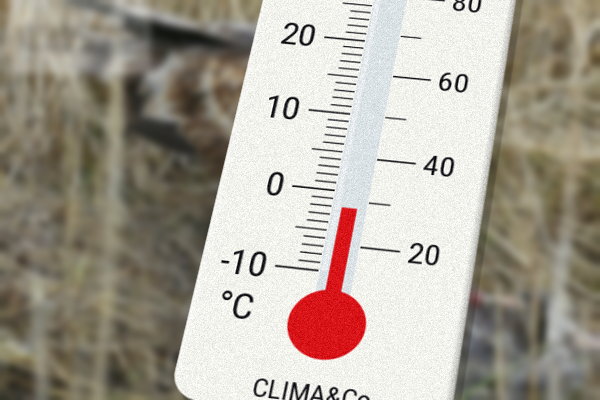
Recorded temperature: **-2** °C
